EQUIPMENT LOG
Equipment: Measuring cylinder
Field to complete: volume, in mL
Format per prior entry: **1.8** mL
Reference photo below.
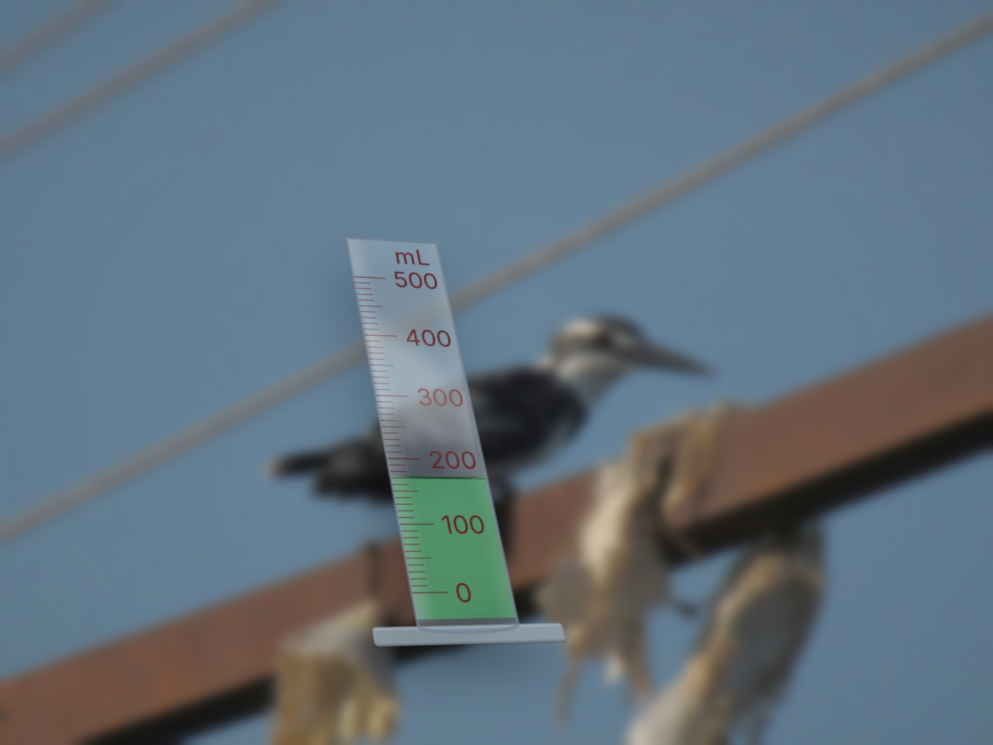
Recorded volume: **170** mL
